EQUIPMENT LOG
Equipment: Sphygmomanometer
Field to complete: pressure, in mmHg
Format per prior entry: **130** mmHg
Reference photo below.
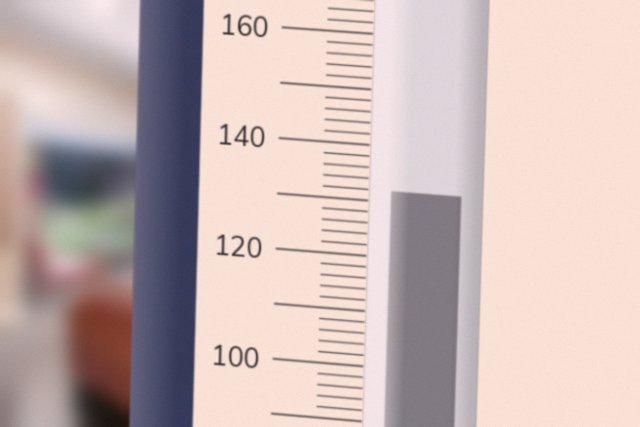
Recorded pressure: **132** mmHg
